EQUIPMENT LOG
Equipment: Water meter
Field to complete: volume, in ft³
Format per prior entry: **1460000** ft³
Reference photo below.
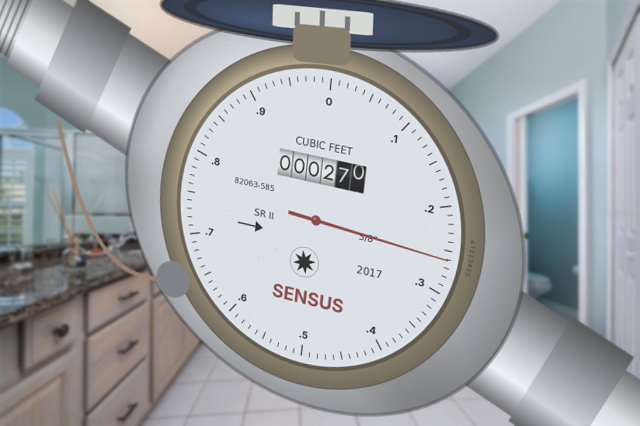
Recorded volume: **270.26** ft³
